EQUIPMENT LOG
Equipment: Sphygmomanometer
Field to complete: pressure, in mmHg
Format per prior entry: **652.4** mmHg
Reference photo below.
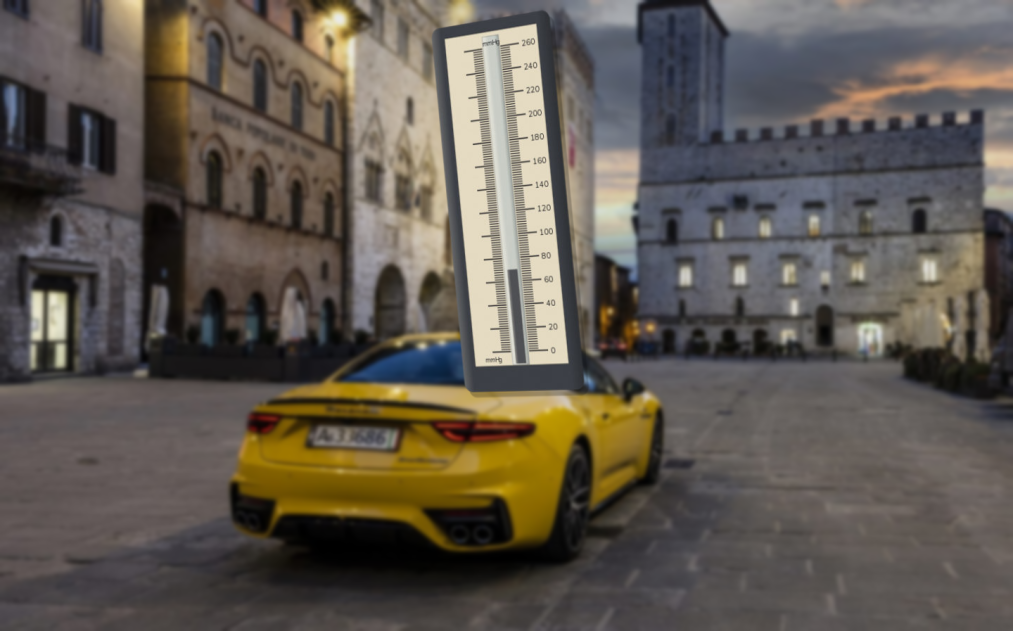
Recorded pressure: **70** mmHg
